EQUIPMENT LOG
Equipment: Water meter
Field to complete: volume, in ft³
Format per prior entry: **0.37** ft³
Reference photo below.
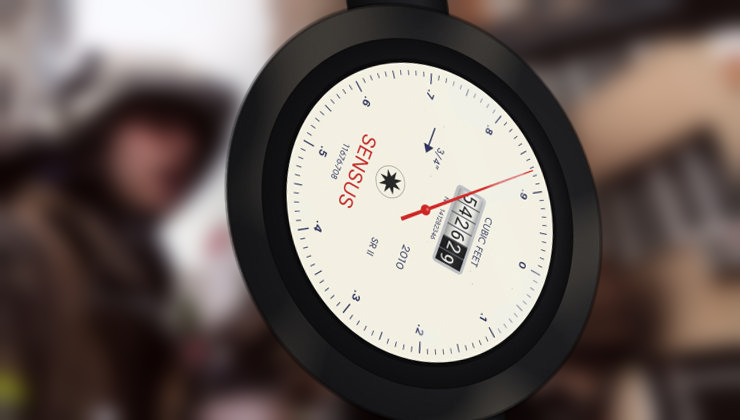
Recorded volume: **542628.87** ft³
